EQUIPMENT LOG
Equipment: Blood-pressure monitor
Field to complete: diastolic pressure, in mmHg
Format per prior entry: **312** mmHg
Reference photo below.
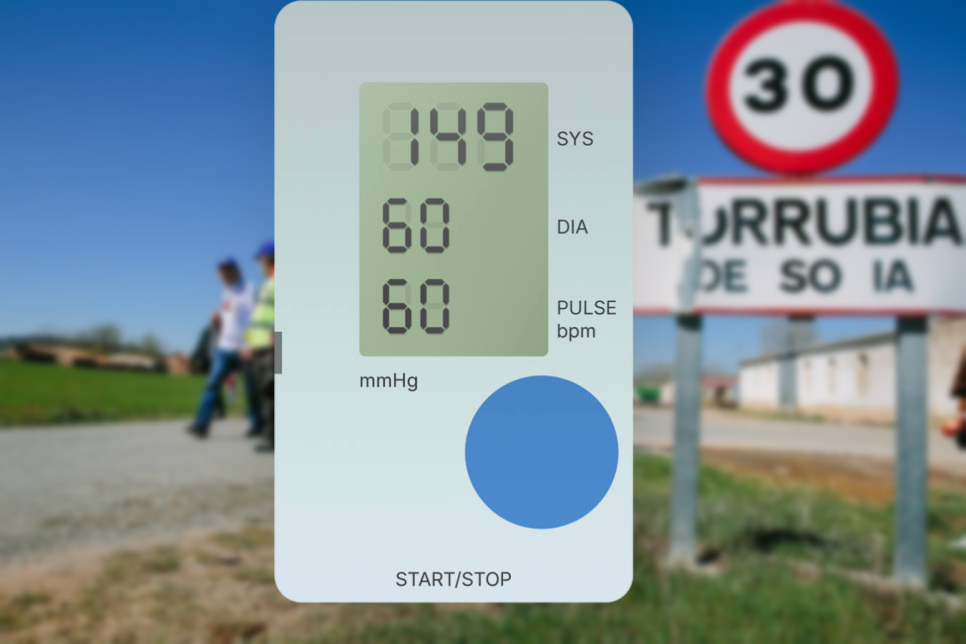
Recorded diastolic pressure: **60** mmHg
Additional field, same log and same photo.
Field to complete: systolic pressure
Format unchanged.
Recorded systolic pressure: **149** mmHg
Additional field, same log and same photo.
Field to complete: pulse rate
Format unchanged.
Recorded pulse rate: **60** bpm
